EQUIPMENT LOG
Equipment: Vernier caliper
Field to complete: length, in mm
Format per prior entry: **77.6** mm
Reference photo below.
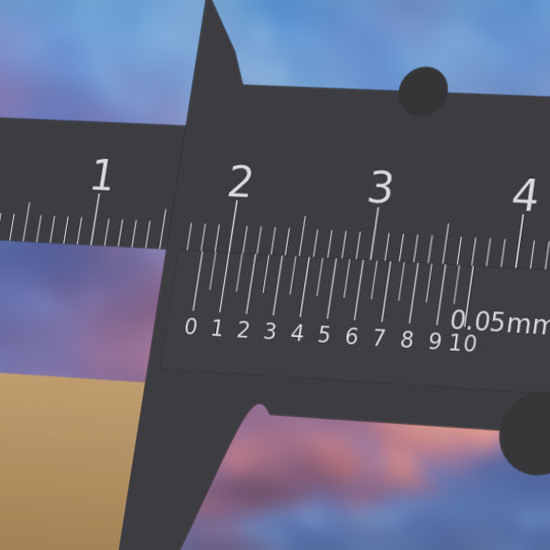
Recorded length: **18.1** mm
